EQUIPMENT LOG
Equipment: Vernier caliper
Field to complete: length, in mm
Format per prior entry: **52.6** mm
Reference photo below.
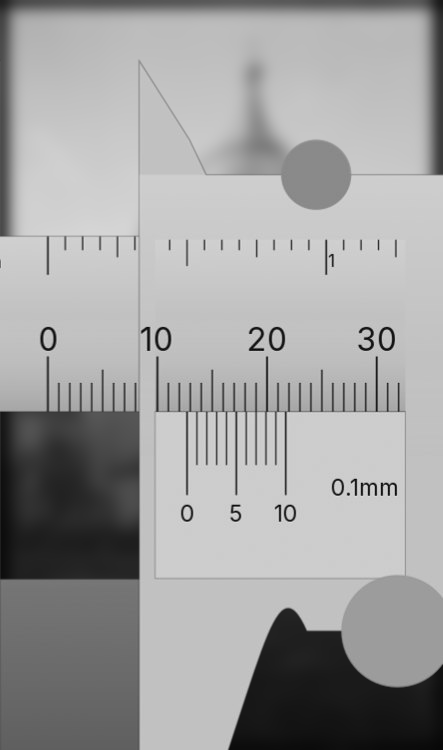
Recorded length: **12.7** mm
